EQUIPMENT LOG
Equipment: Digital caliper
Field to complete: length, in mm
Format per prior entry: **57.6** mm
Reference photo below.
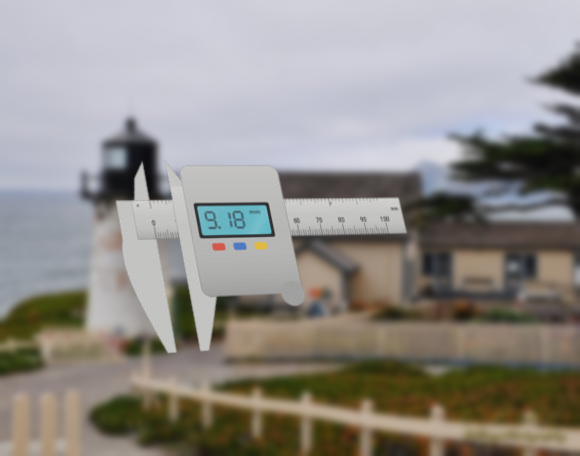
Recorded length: **9.18** mm
